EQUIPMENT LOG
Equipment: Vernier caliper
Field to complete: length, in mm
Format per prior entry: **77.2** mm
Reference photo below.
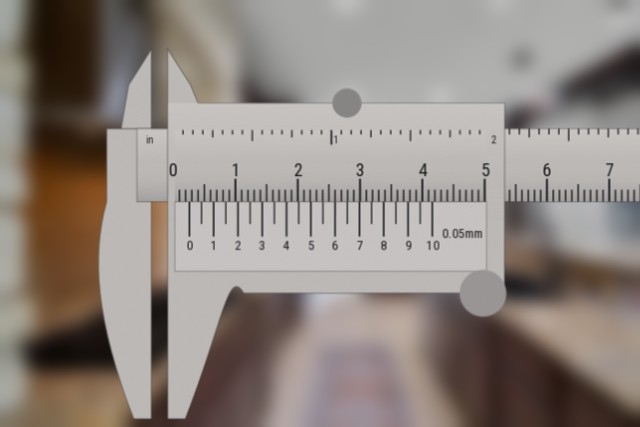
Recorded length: **2.6** mm
